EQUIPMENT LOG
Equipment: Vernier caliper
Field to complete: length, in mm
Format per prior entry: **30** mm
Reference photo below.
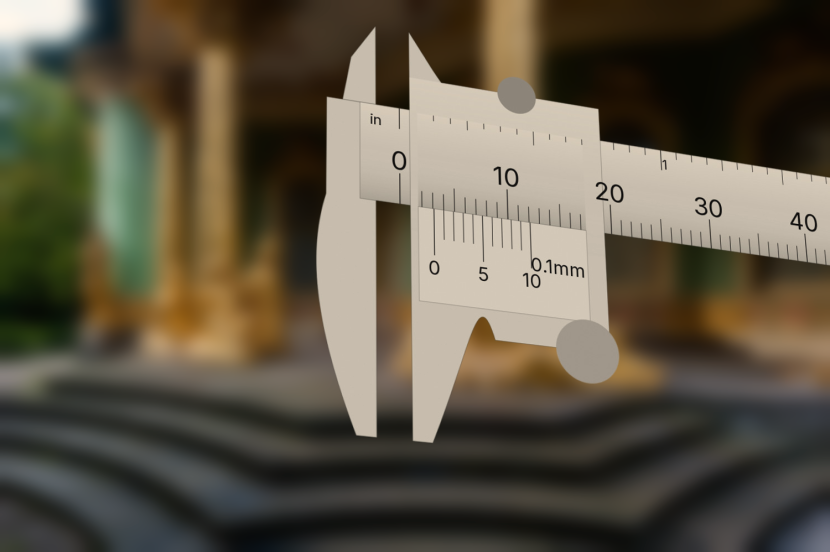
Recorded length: **3.1** mm
